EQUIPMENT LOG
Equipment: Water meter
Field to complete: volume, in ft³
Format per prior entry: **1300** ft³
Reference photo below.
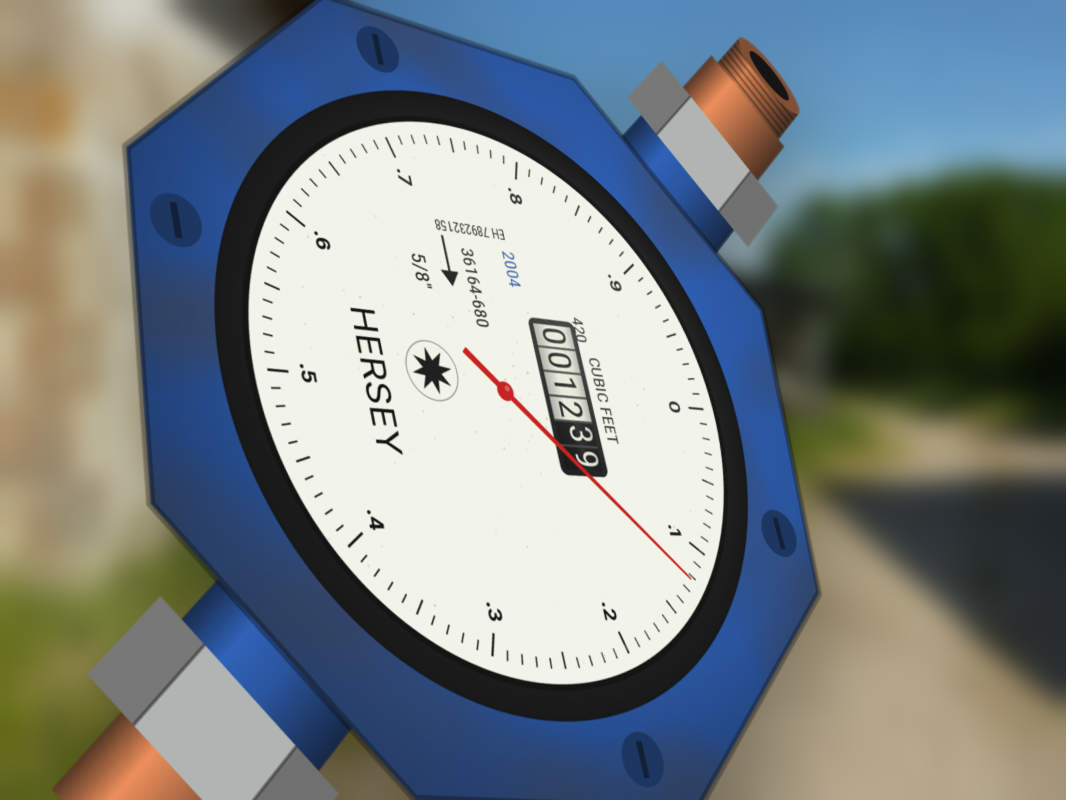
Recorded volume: **1239.12** ft³
